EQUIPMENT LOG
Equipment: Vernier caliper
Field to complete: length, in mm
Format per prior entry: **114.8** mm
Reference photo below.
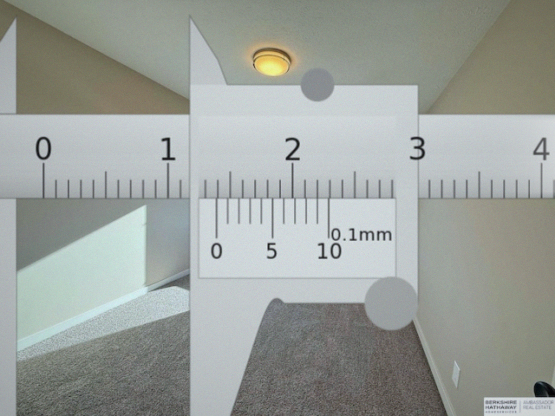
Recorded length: **13.9** mm
